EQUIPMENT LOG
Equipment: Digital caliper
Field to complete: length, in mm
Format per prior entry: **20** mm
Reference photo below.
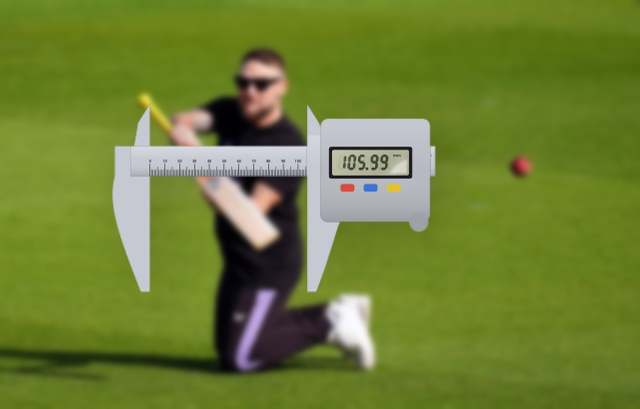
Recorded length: **105.99** mm
